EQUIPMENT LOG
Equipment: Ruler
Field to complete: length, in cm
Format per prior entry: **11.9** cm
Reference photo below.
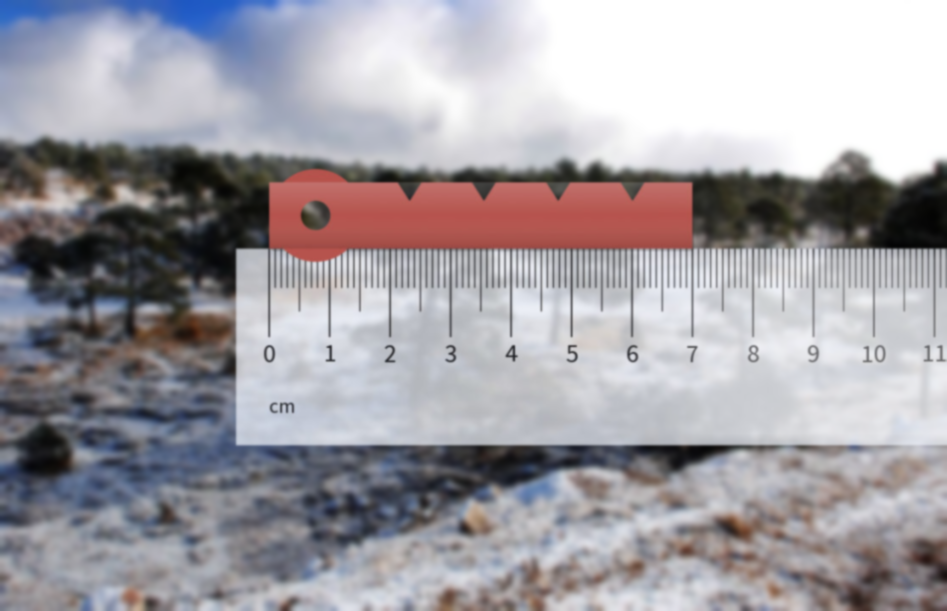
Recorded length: **7** cm
